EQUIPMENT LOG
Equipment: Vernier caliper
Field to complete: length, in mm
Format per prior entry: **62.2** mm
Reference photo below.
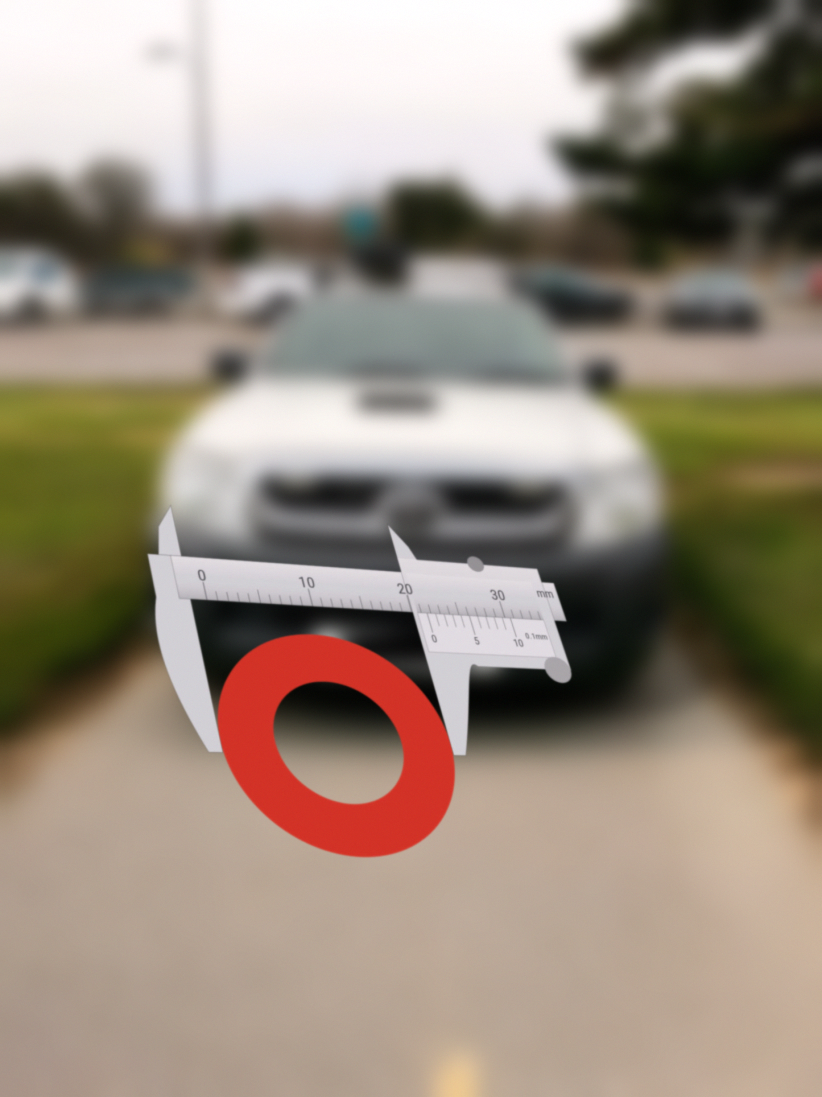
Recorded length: **21.6** mm
